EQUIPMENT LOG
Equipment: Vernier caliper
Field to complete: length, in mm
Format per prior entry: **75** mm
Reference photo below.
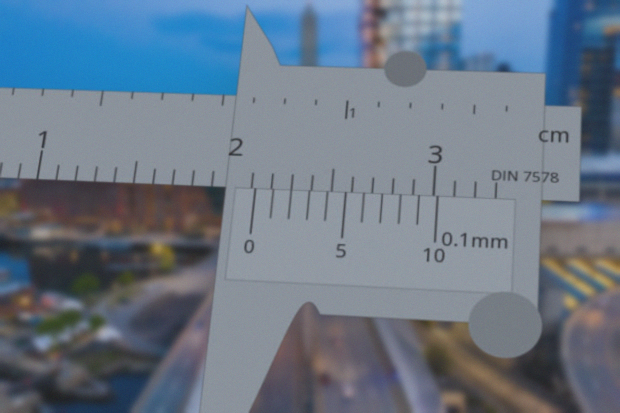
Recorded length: **21.2** mm
